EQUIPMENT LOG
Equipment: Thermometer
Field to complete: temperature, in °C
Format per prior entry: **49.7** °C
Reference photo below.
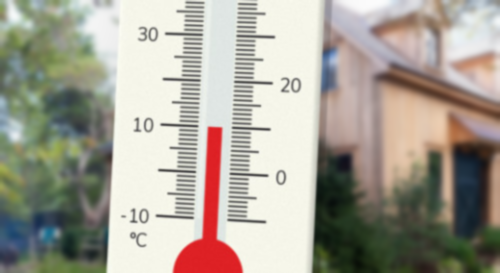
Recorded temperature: **10** °C
